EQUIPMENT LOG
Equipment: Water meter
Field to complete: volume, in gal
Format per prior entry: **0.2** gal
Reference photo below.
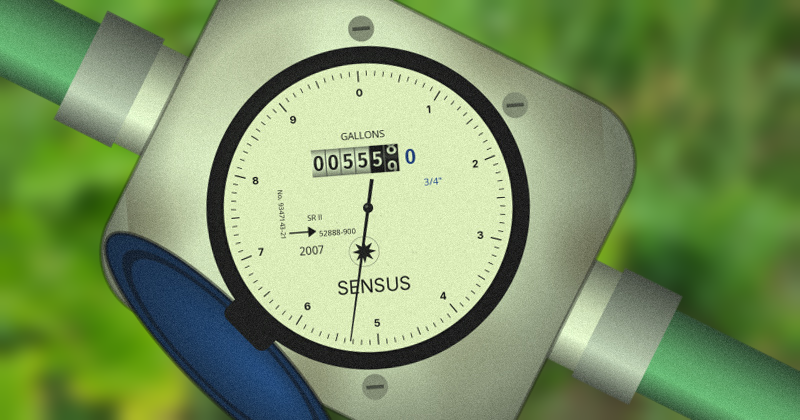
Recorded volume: **55585.3** gal
